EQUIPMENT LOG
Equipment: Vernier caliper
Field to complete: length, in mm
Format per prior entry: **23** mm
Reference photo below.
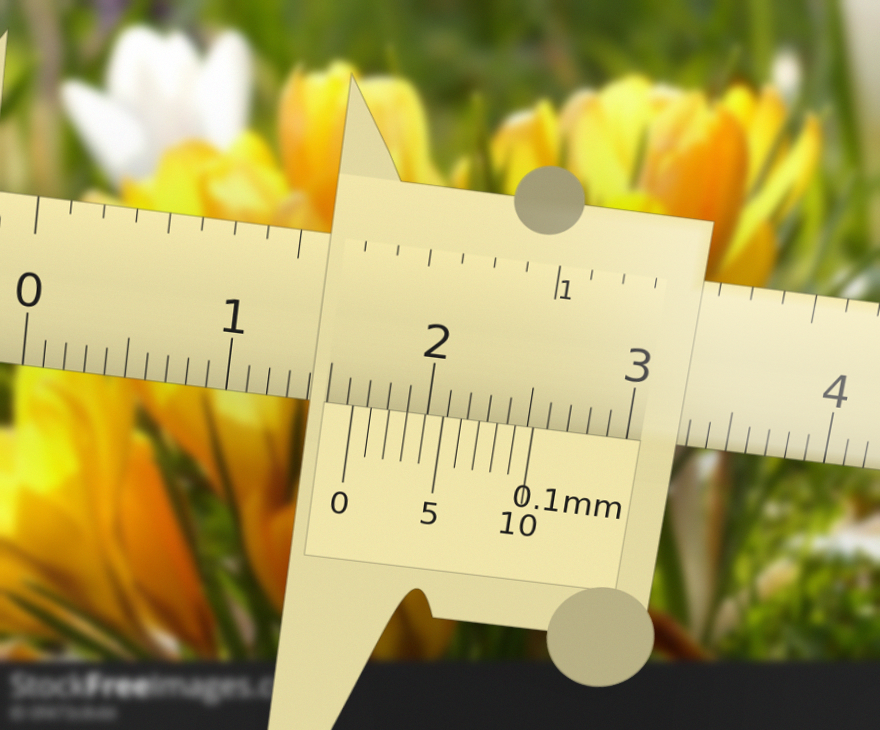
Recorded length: **16.3** mm
